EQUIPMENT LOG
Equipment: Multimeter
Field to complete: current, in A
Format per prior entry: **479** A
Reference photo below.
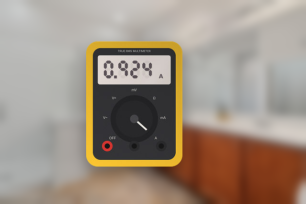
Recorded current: **0.924** A
